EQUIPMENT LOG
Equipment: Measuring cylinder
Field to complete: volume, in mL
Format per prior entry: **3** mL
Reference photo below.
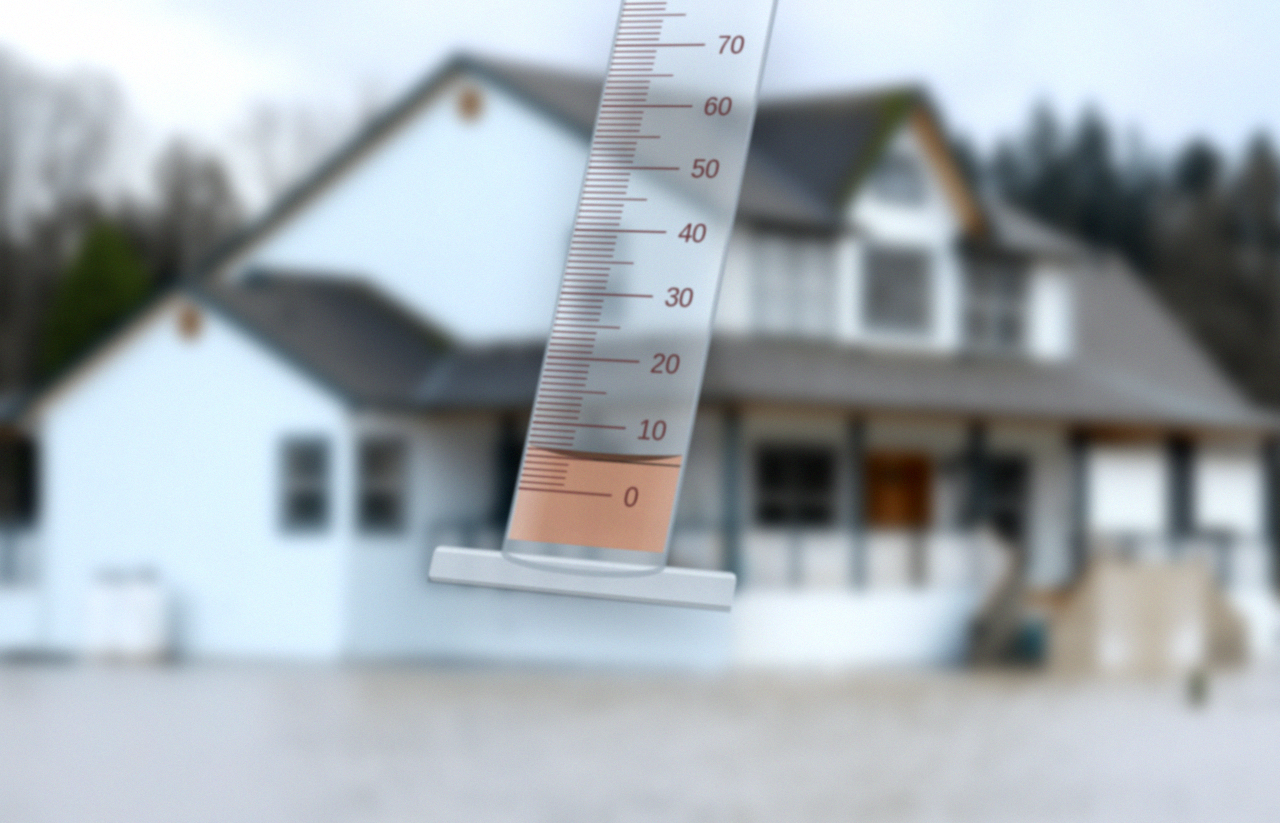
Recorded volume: **5** mL
